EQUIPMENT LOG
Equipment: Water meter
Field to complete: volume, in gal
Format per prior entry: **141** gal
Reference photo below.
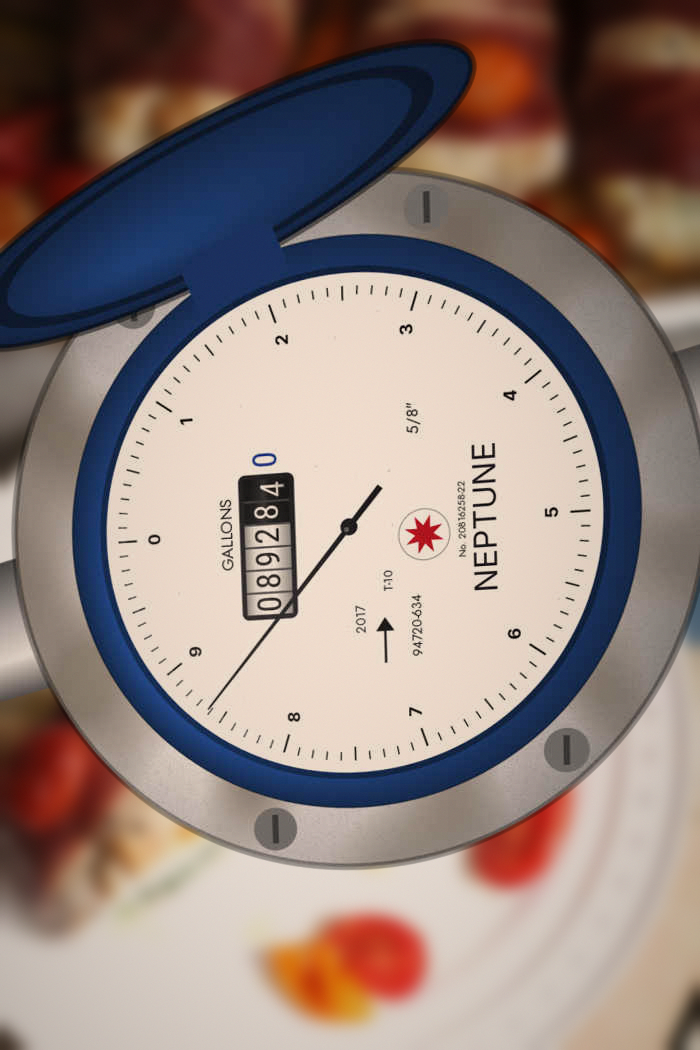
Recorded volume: **892838.6** gal
